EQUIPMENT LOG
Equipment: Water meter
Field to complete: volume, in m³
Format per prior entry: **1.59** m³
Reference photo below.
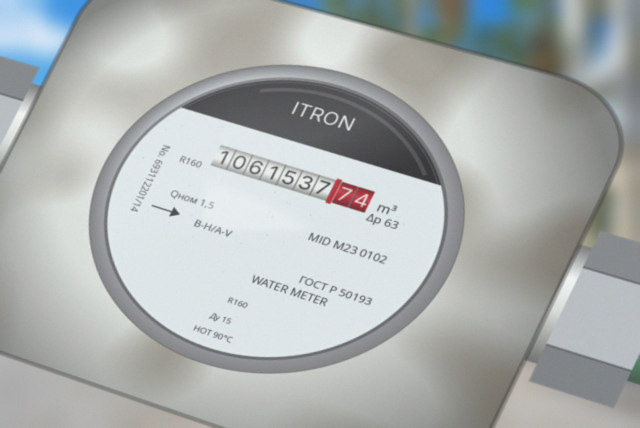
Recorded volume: **1061537.74** m³
